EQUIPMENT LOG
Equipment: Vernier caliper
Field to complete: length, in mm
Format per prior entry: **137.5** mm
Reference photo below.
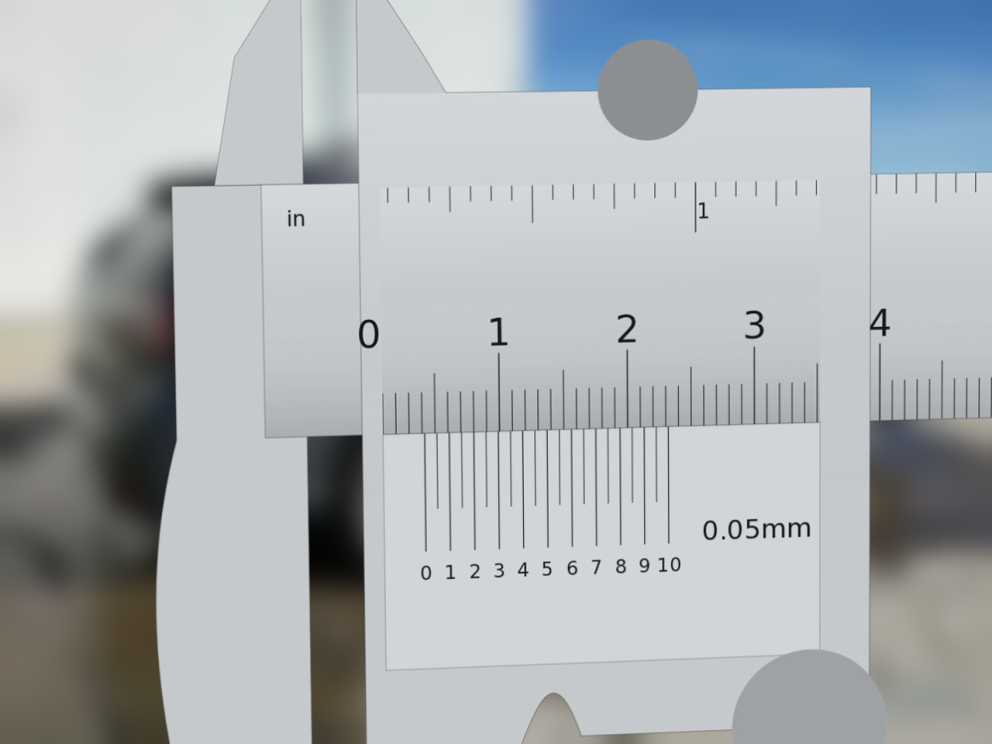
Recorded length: **4.2** mm
